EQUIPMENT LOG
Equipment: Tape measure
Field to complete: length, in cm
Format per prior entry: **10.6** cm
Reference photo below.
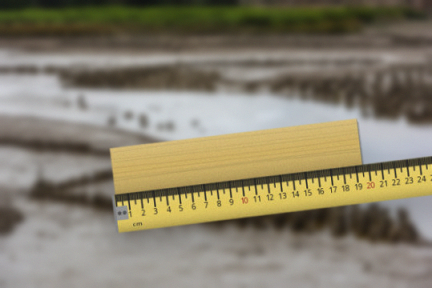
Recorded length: **19.5** cm
